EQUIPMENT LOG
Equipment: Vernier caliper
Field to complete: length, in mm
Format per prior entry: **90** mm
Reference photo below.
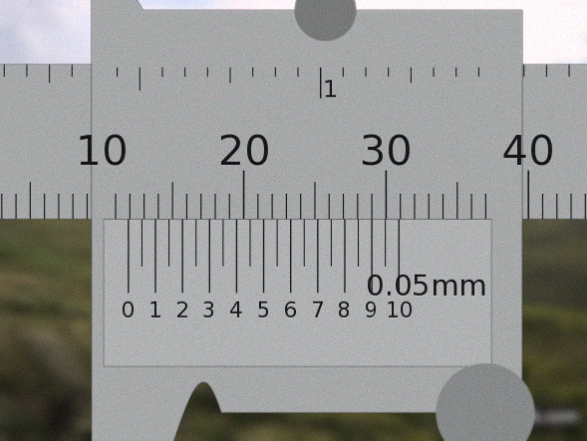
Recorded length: **11.9** mm
